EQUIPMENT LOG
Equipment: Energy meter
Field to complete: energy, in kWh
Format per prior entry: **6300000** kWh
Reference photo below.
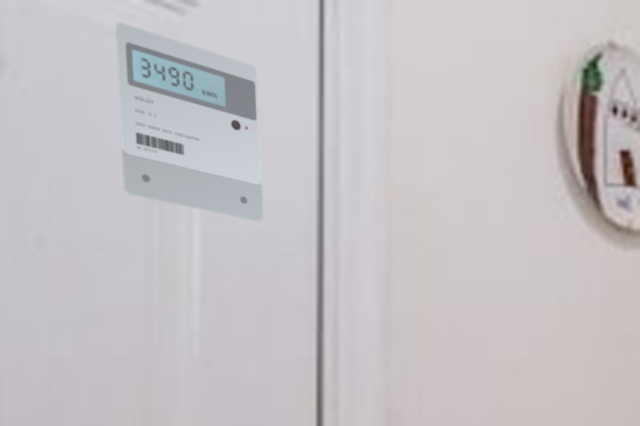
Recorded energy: **3490** kWh
